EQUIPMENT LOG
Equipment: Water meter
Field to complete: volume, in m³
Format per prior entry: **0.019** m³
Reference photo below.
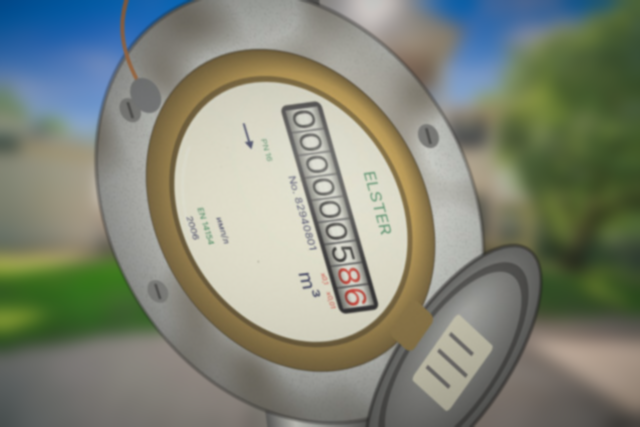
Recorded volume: **5.86** m³
